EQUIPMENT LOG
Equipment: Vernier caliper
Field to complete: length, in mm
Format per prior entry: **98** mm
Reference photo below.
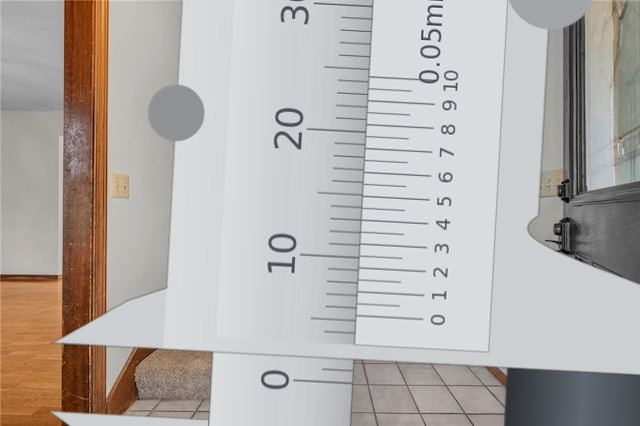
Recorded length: **5.4** mm
